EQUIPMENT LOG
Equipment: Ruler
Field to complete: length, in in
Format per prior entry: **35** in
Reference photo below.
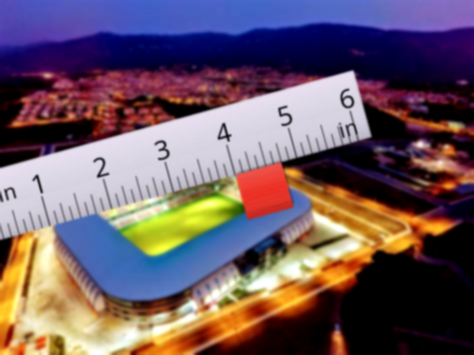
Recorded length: **0.75** in
